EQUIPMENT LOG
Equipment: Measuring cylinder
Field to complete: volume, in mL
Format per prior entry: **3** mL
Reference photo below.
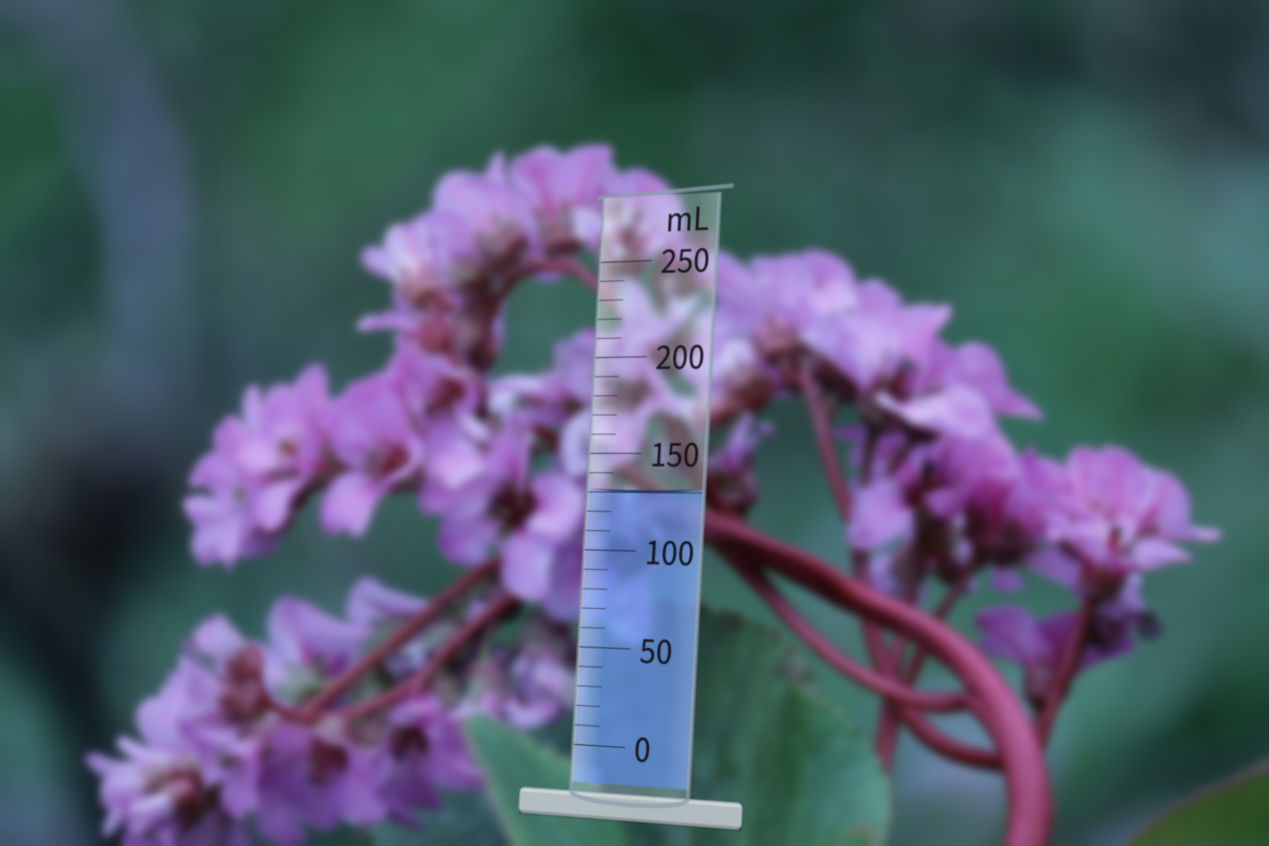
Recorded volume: **130** mL
